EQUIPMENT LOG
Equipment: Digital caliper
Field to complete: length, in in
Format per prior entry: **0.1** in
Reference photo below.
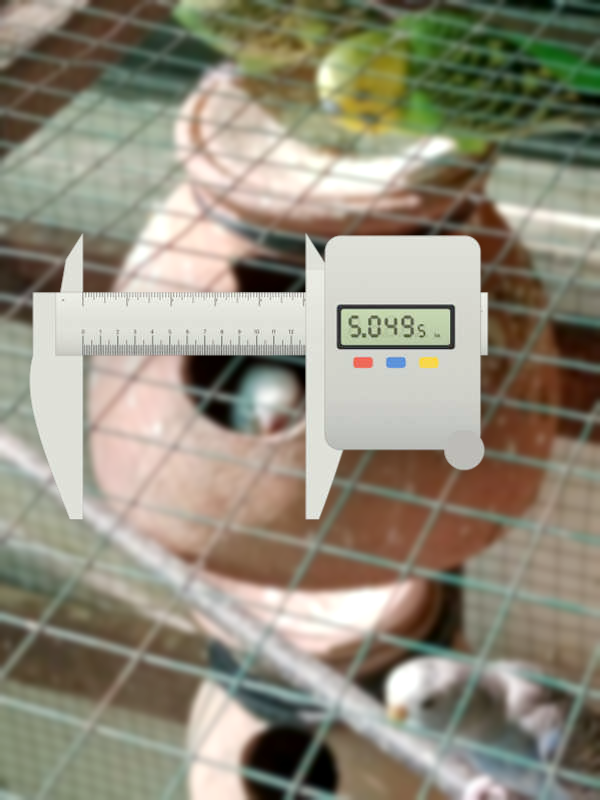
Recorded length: **5.0495** in
